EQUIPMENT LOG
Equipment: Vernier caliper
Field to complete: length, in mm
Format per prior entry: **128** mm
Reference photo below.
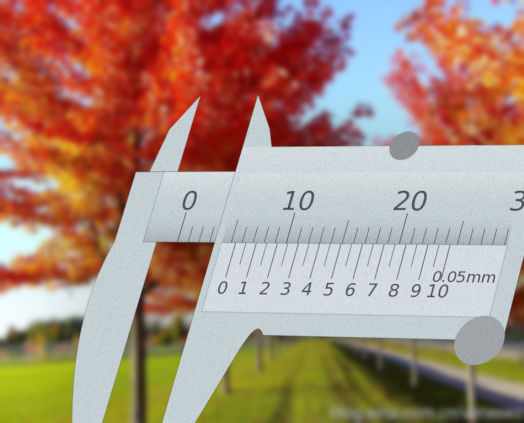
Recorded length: **5.4** mm
